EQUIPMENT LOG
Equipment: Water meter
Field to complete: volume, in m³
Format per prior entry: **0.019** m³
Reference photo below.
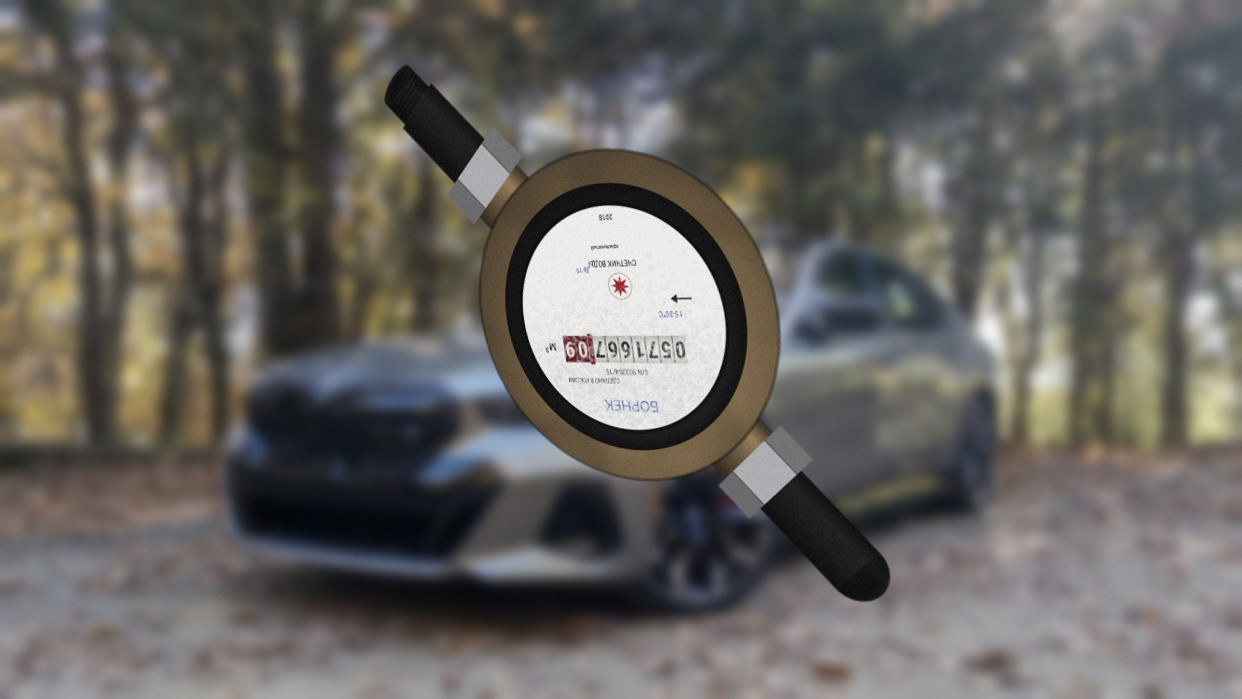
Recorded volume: **571667.09** m³
